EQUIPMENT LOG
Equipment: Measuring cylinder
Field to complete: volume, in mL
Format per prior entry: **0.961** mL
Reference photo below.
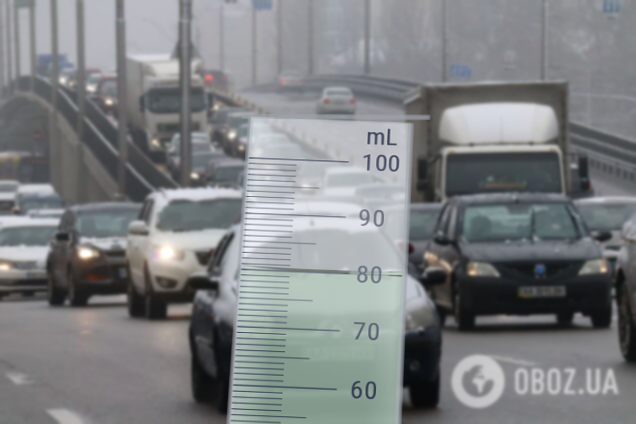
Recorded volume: **80** mL
